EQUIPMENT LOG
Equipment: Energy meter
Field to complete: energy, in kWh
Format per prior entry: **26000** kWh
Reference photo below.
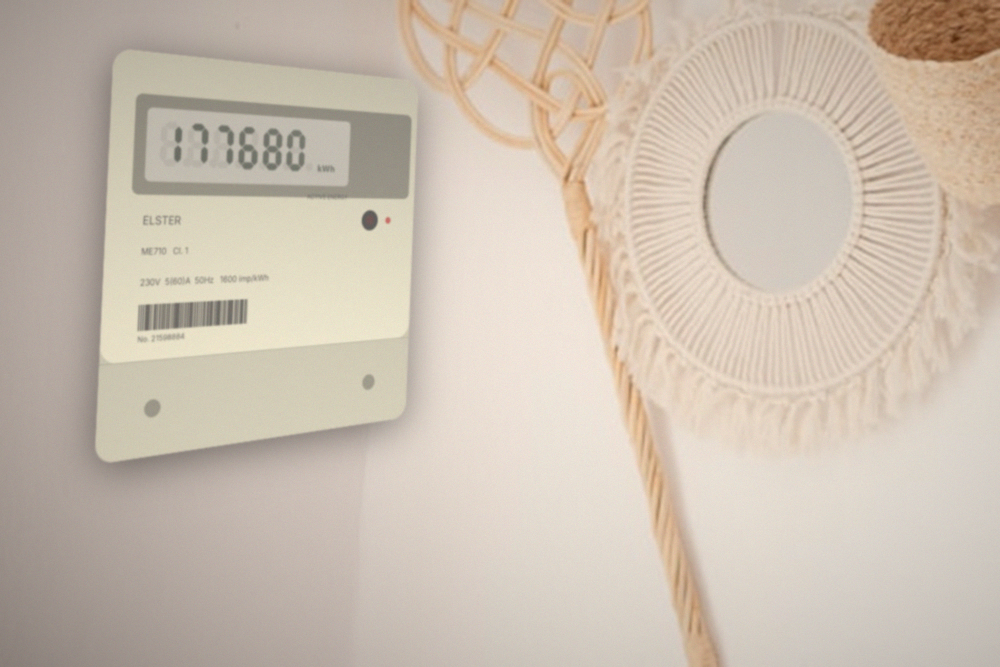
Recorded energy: **177680** kWh
